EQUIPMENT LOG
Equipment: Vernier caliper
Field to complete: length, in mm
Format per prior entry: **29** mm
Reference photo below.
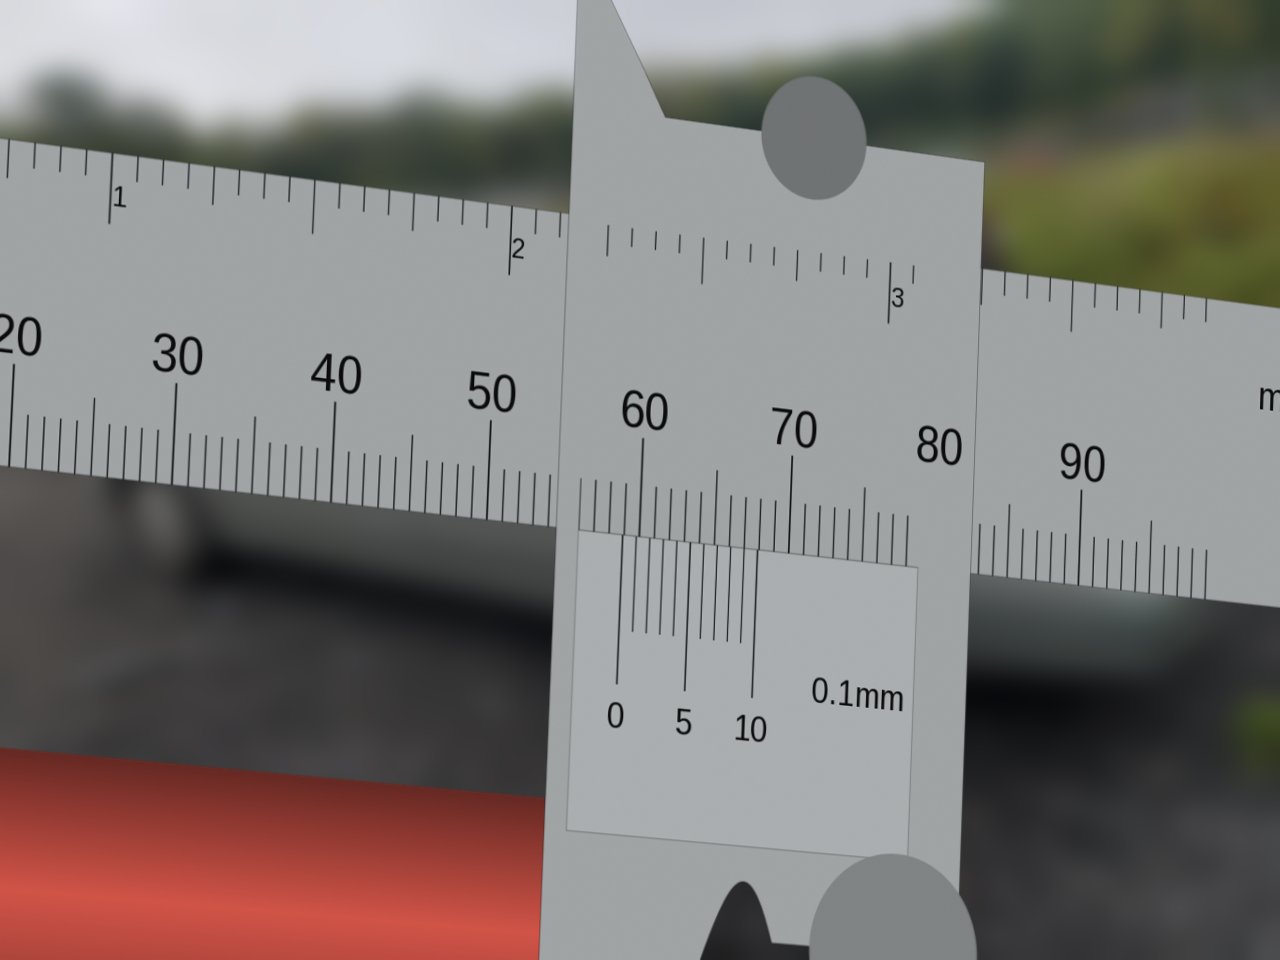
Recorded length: **58.9** mm
